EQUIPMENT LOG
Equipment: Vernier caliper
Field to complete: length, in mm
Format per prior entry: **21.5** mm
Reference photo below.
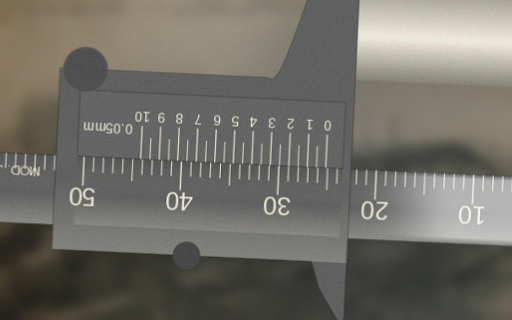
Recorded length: **25.2** mm
